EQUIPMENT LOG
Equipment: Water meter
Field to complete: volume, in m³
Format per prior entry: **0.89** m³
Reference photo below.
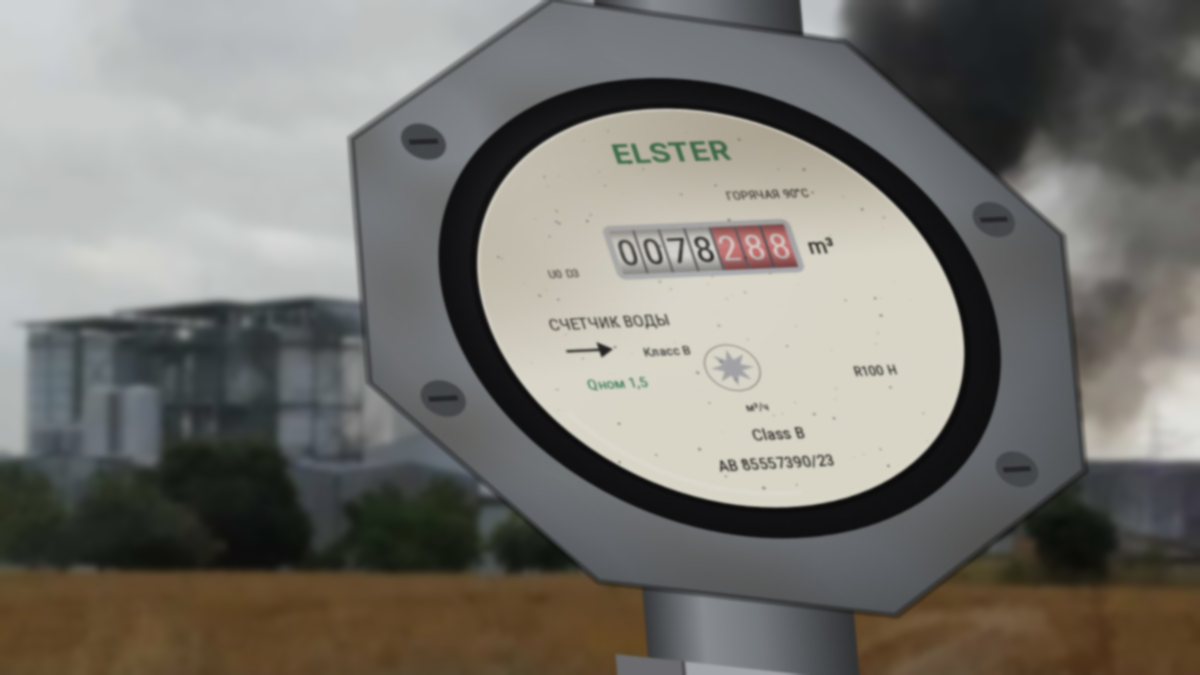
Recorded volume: **78.288** m³
